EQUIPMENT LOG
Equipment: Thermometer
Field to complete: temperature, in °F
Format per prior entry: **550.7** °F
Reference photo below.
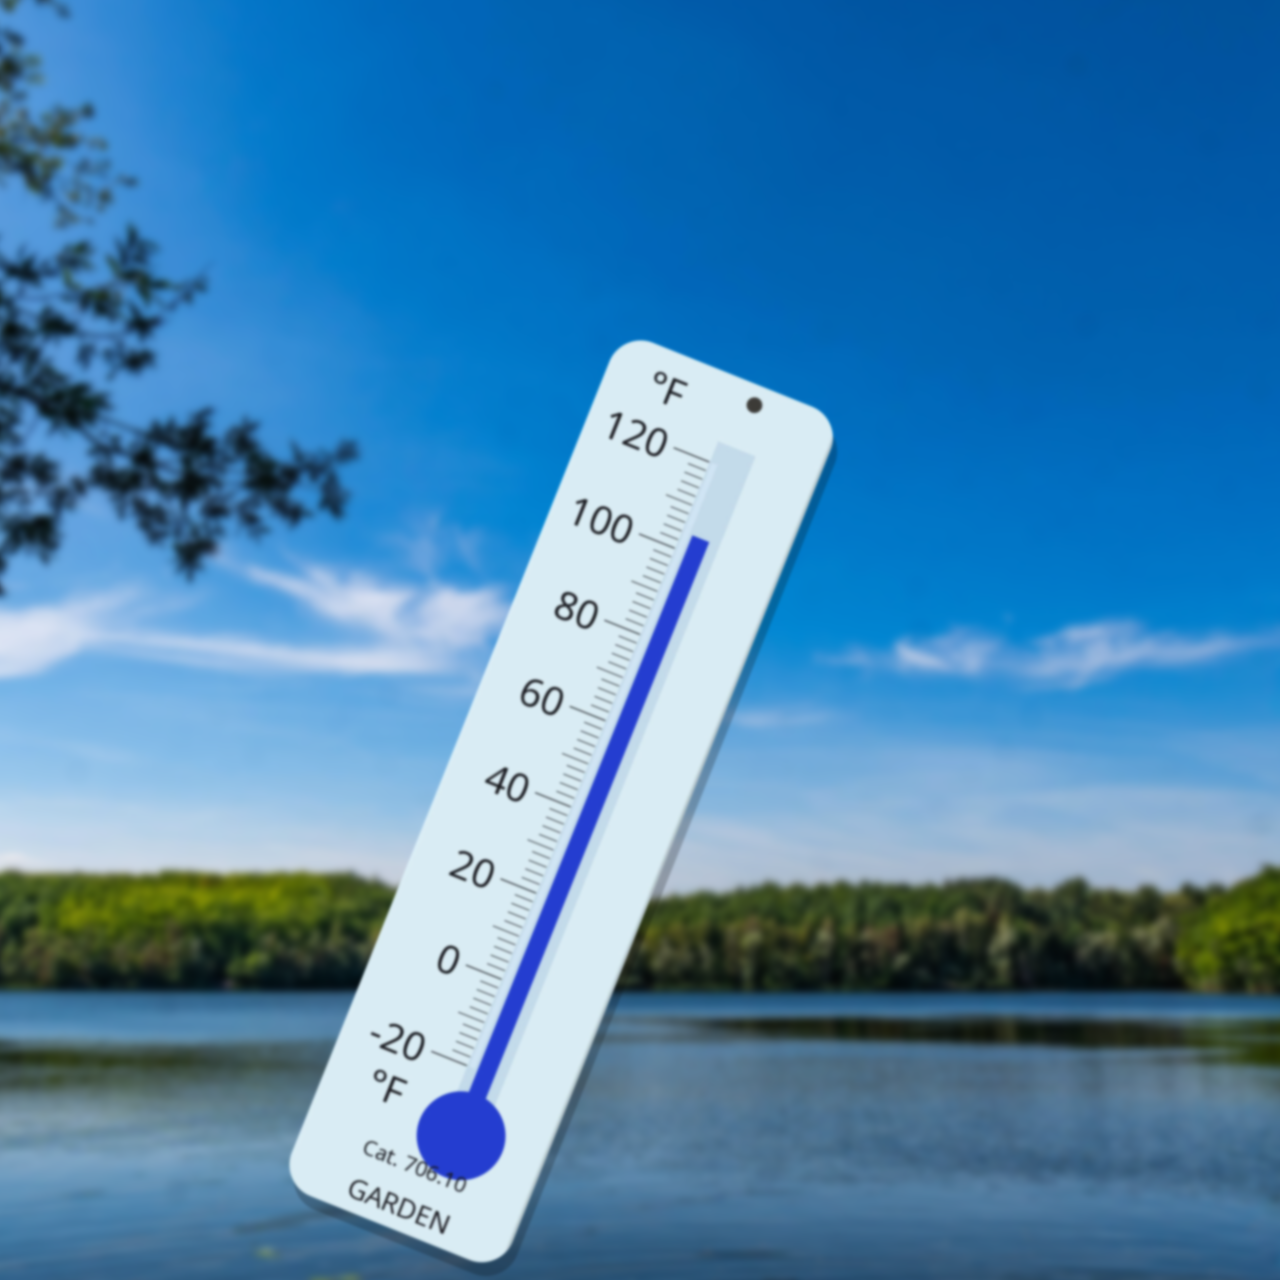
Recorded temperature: **104** °F
